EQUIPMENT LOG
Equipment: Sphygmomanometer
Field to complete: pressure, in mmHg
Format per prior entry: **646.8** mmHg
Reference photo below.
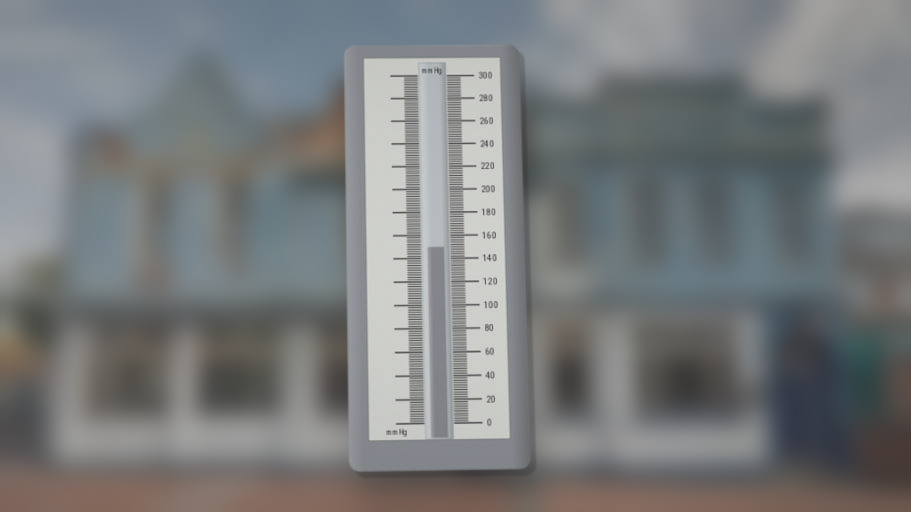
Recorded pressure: **150** mmHg
